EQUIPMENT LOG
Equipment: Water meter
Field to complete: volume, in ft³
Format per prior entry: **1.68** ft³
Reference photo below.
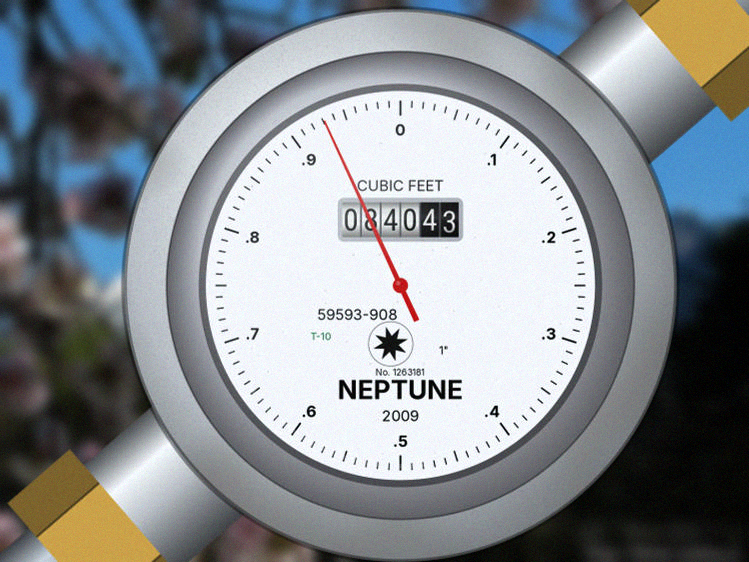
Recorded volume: **84042.93** ft³
